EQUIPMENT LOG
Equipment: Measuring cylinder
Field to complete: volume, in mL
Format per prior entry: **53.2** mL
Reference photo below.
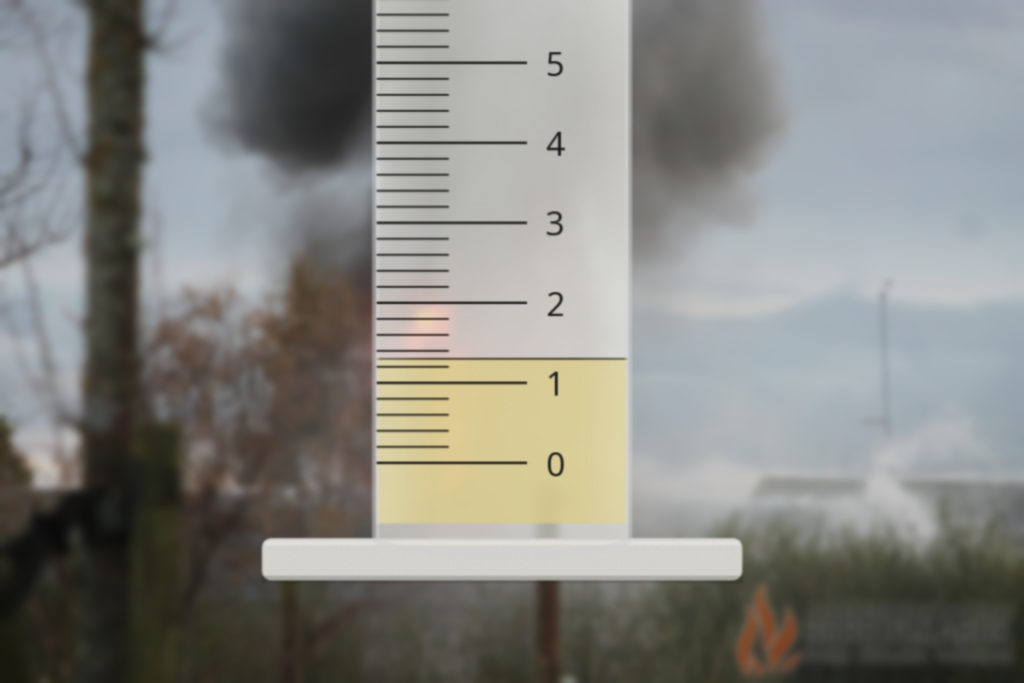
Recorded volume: **1.3** mL
